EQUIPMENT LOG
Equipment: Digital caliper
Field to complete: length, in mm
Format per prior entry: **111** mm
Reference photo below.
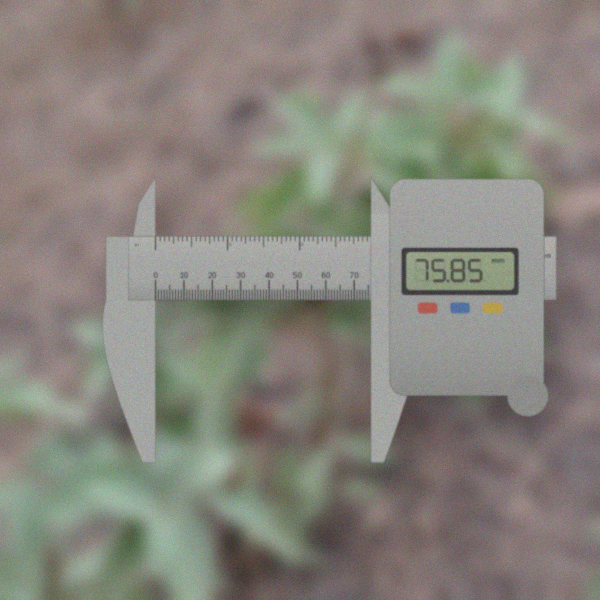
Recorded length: **75.85** mm
